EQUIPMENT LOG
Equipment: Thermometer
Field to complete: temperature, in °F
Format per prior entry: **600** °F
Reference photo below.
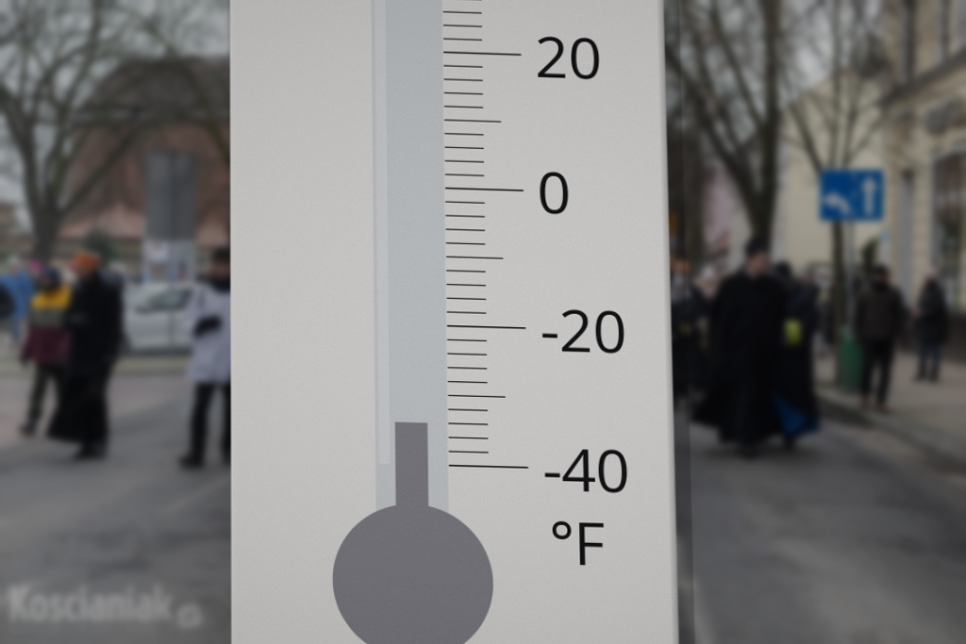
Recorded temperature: **-34** °F
